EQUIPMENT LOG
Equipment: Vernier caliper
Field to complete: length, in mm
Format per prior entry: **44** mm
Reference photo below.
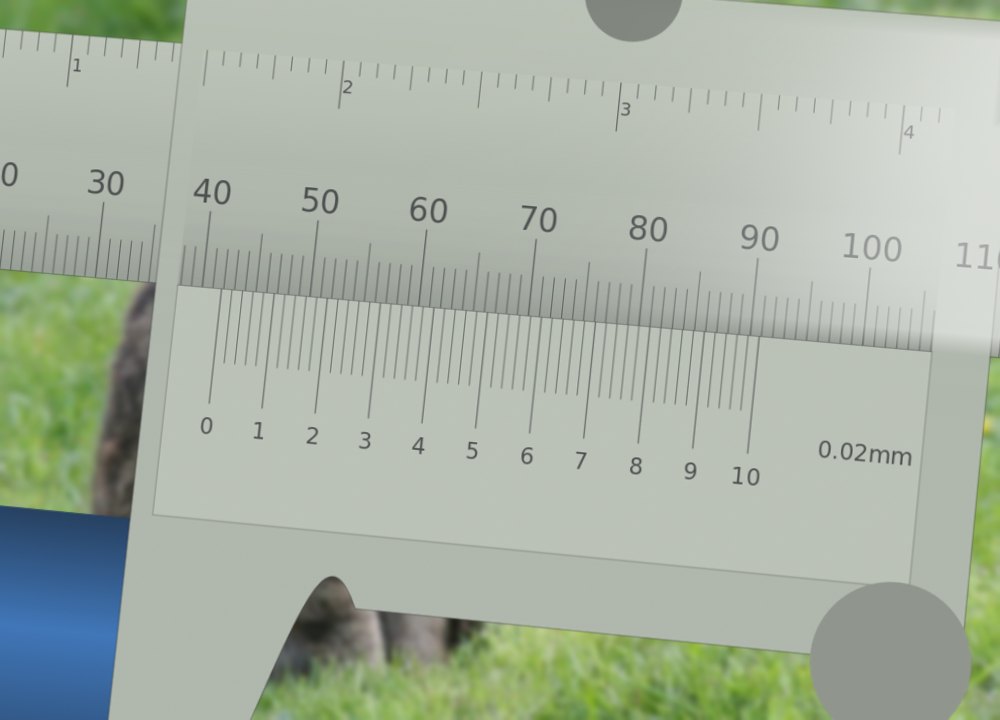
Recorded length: **41.8** mm
